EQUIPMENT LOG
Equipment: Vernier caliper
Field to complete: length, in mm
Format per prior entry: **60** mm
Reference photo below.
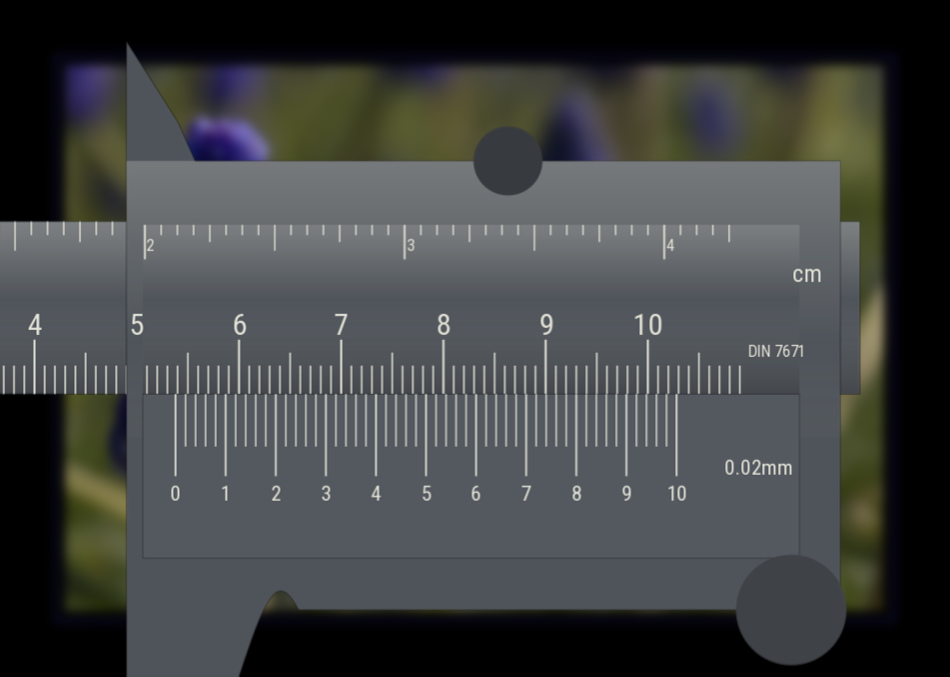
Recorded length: **53.8** mm
